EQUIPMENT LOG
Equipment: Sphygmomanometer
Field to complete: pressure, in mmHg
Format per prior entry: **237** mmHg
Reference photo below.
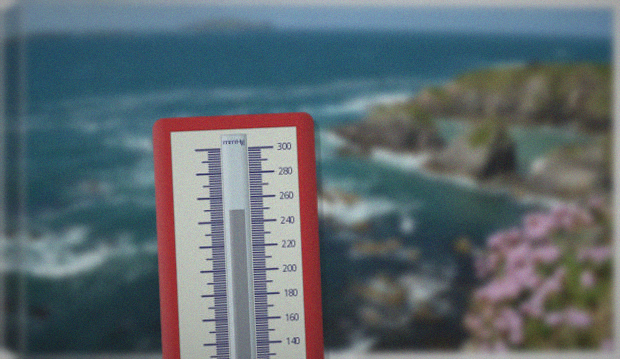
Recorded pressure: **250** mmHg
